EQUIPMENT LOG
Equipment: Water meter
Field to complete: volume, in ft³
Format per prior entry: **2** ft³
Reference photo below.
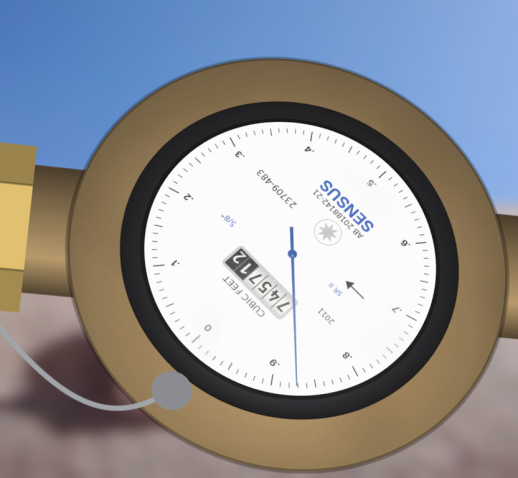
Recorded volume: **745711.87** ft³
